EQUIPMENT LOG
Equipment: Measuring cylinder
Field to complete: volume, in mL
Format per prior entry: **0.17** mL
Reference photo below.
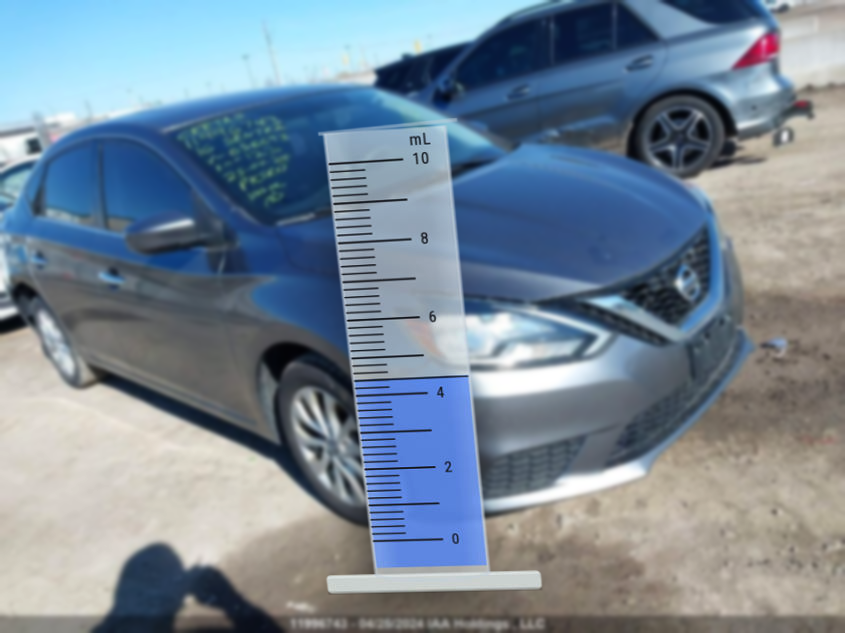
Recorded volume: **4.4** mL
